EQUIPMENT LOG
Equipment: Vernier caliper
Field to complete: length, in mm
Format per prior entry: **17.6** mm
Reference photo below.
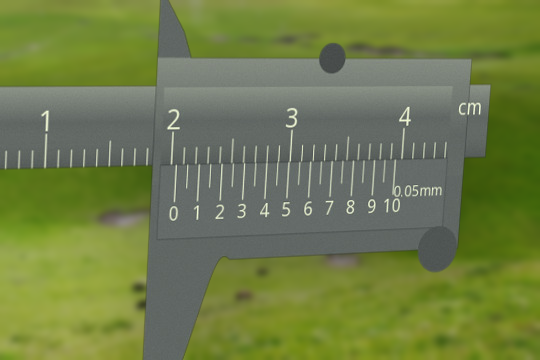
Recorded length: **20.4** mm
